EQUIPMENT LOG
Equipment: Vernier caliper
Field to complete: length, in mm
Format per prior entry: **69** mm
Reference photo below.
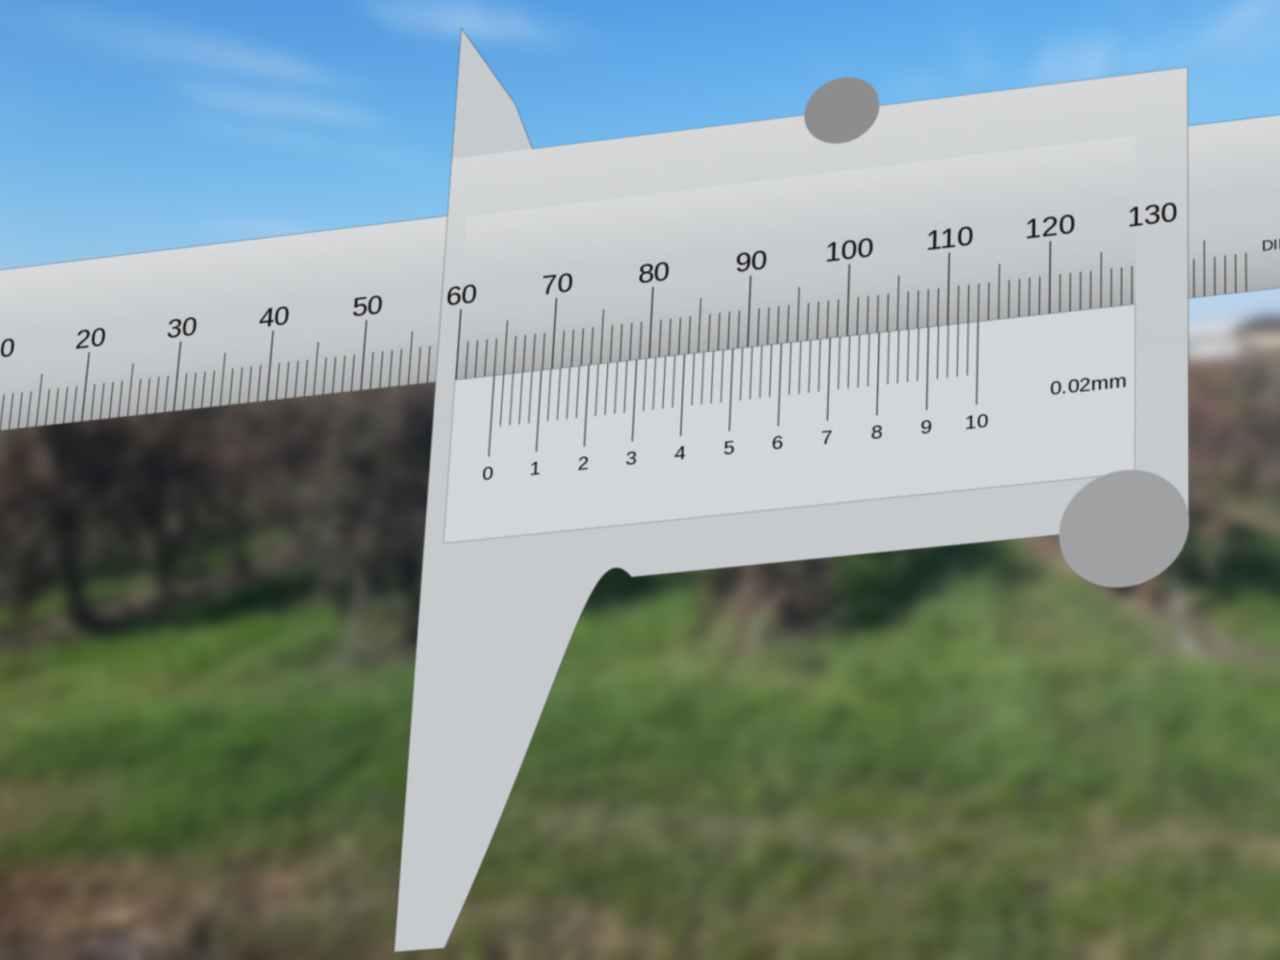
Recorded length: **64.0** mm
